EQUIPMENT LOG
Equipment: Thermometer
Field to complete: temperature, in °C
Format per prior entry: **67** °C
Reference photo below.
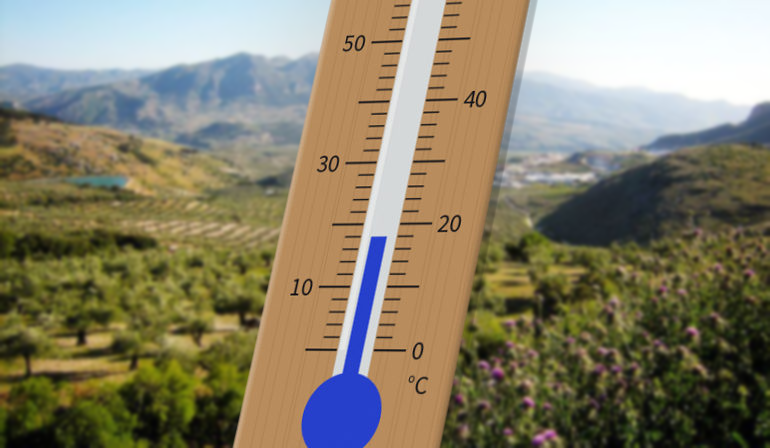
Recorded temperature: **18** °C
